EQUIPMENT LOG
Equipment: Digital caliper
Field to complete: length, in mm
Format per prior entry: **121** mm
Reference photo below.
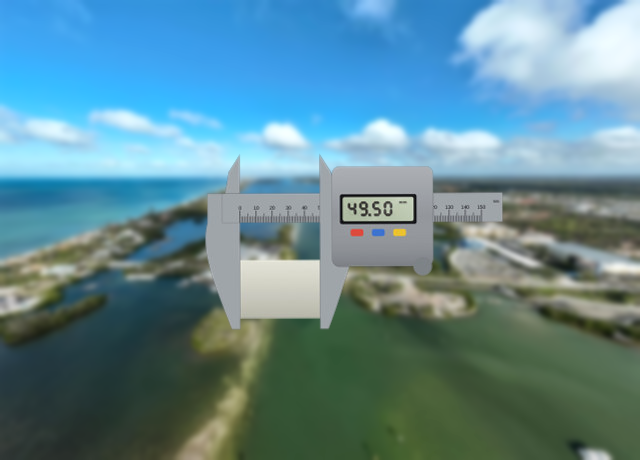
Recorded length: **49.50** mm
